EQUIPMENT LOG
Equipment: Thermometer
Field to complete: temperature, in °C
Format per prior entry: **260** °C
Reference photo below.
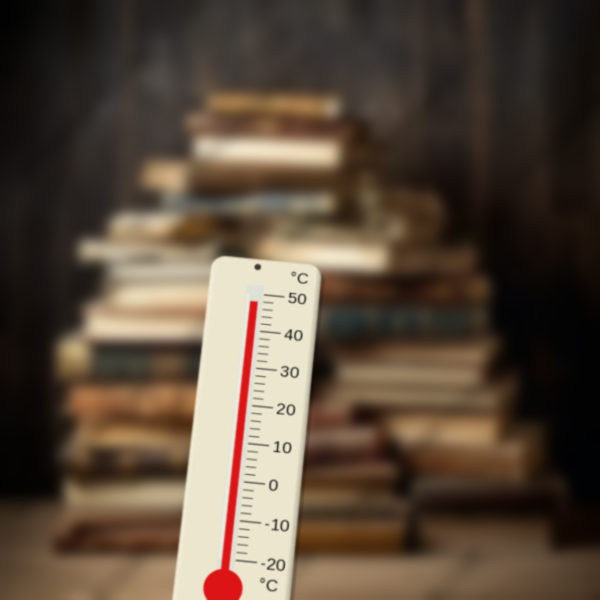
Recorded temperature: **48** °C
